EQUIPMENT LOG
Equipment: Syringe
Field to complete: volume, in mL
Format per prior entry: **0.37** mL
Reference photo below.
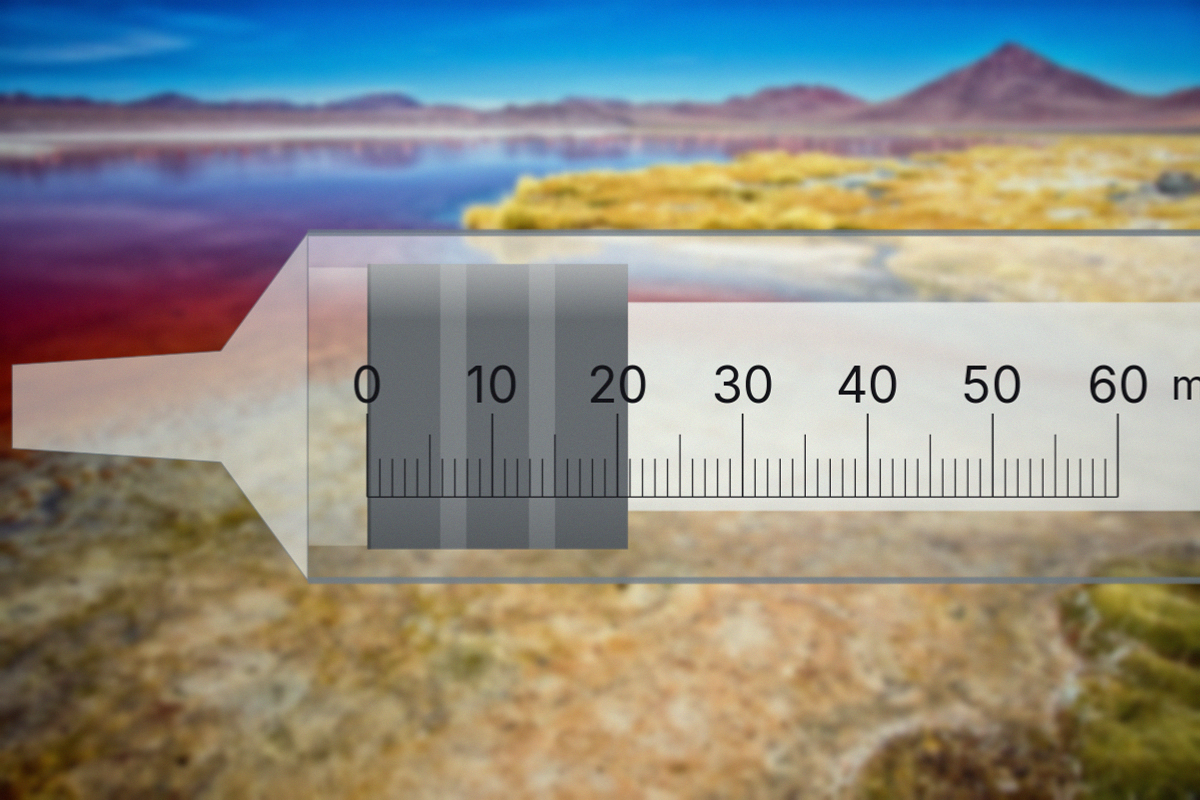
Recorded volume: **0** mL
